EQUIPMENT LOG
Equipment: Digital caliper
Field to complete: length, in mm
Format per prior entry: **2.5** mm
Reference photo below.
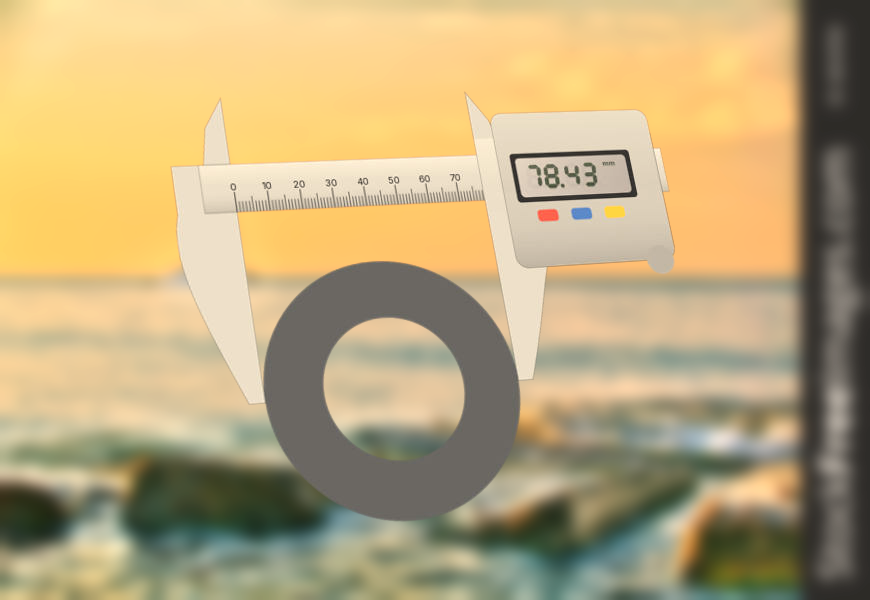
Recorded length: **78.43** mm
